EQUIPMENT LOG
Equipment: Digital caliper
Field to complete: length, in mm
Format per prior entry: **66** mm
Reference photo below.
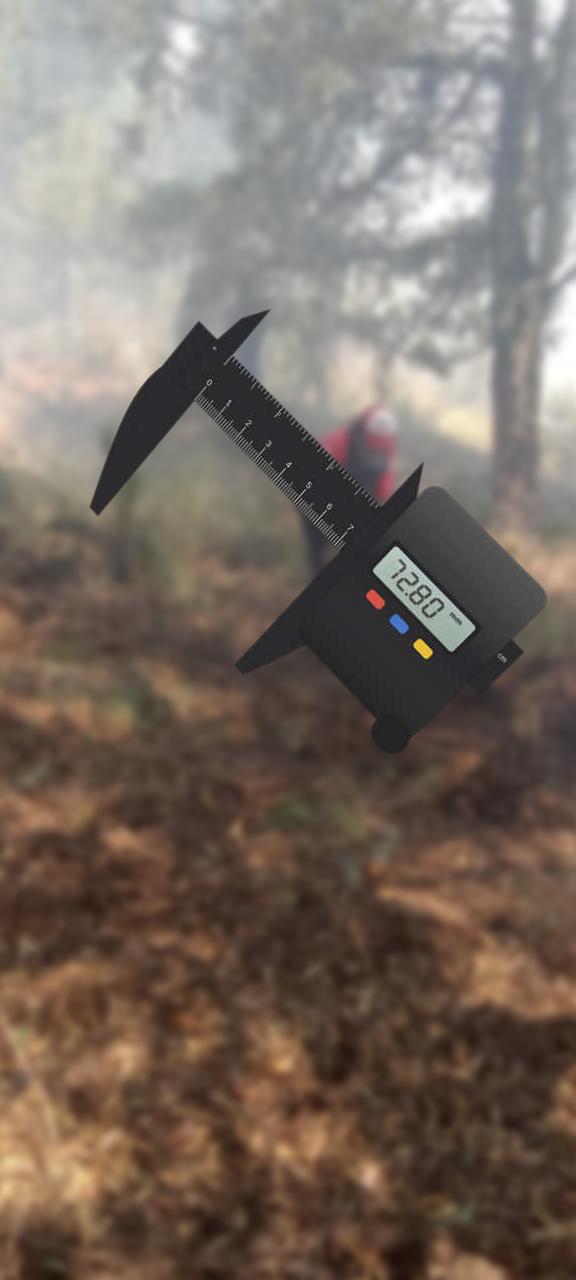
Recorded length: **72.80** mm
